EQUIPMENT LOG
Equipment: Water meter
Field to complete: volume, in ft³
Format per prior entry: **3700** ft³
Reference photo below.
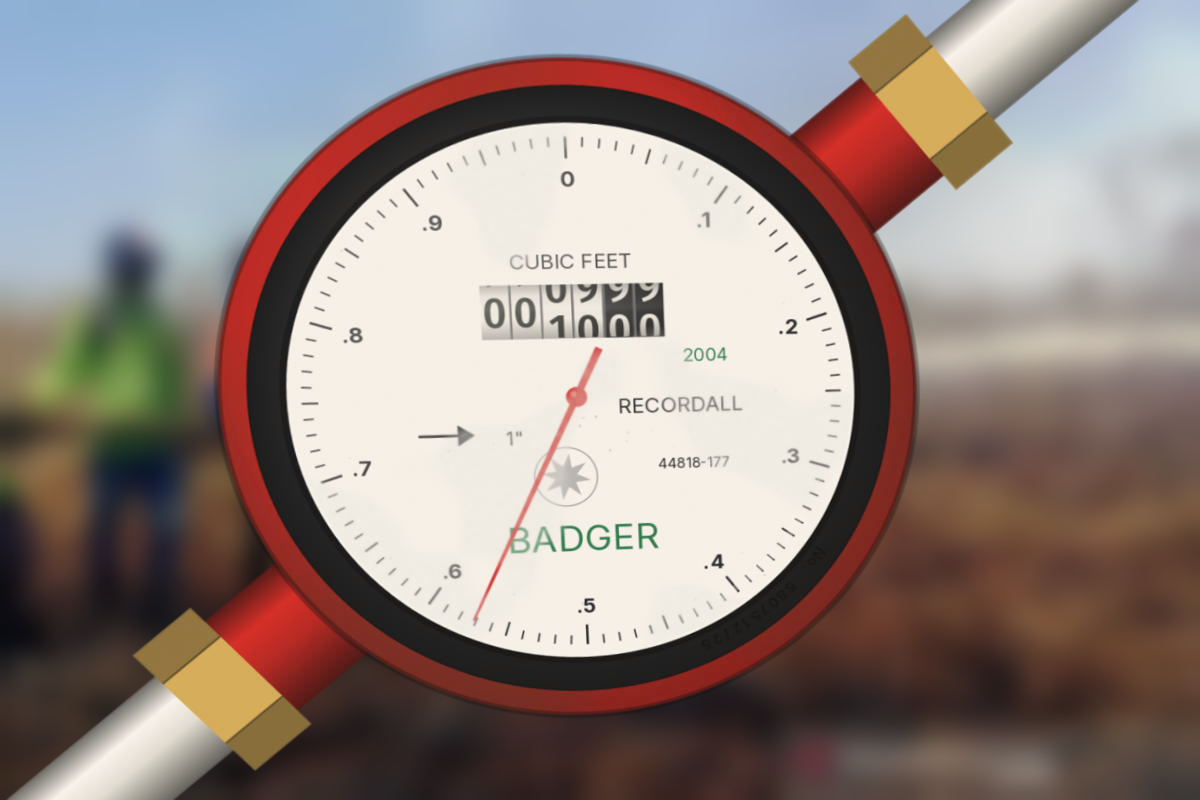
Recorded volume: **999.57** ft³
